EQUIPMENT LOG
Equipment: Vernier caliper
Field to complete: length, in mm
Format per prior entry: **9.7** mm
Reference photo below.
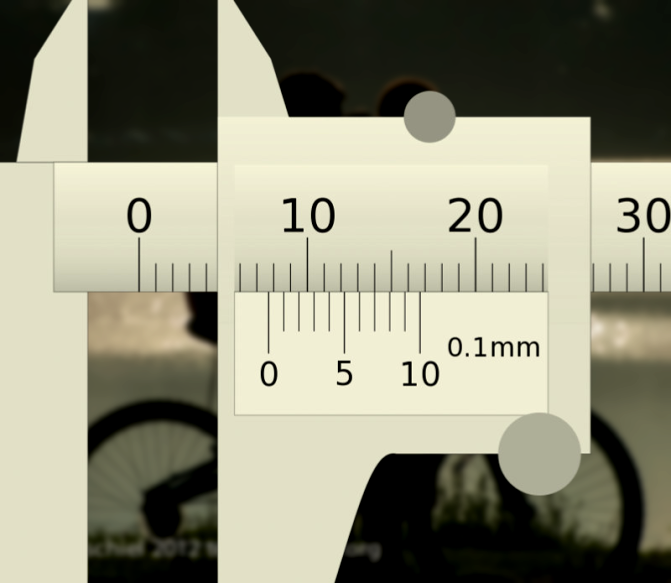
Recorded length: **7.7** mm
